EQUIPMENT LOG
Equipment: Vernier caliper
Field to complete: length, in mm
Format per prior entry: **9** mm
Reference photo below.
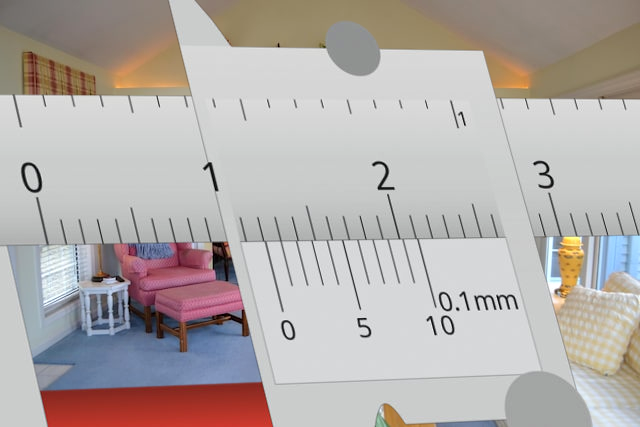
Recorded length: **12.1** mm
